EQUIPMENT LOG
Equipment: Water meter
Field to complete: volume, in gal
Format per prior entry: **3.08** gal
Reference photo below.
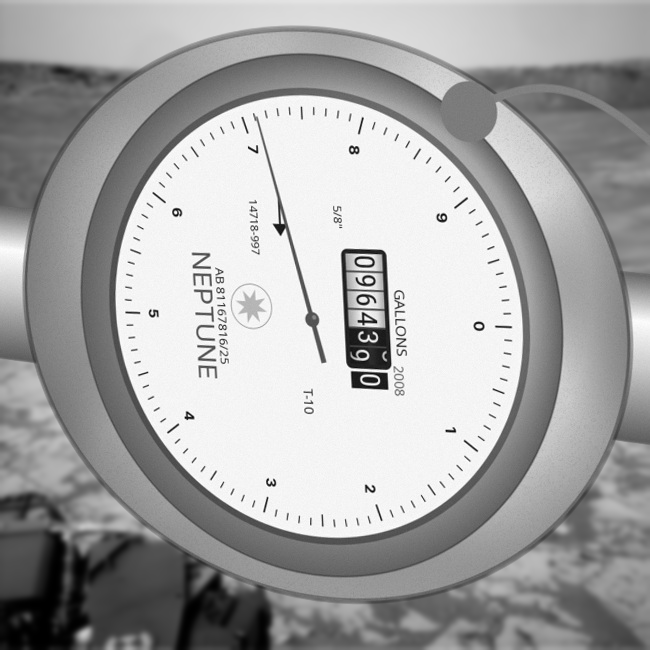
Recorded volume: **964387.1** gal
